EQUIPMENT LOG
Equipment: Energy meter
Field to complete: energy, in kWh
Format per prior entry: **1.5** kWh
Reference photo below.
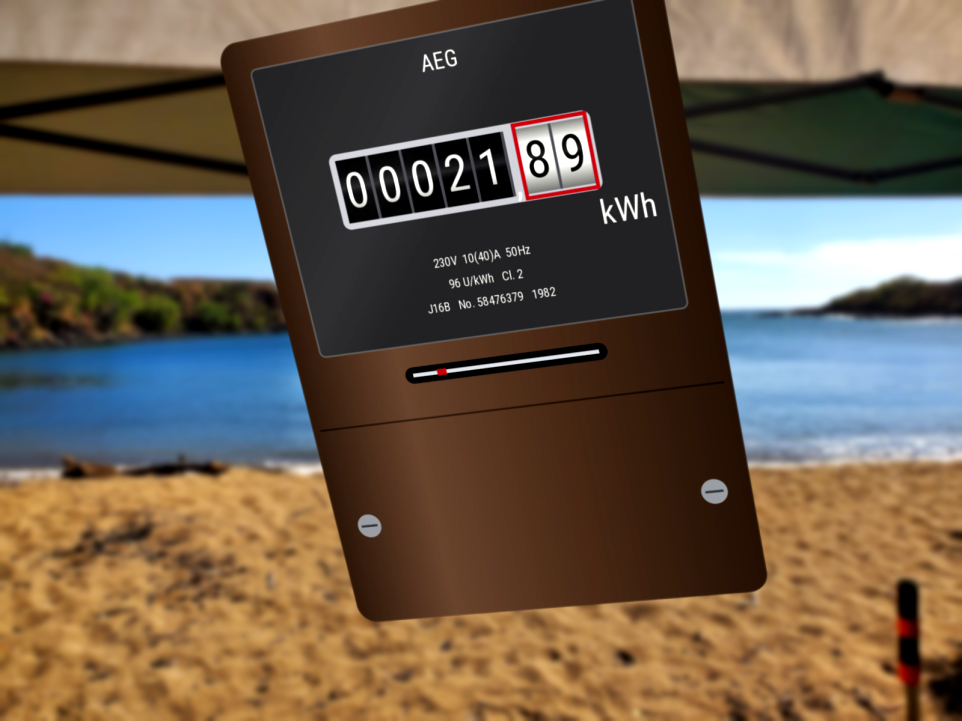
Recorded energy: **21.89** kWh
